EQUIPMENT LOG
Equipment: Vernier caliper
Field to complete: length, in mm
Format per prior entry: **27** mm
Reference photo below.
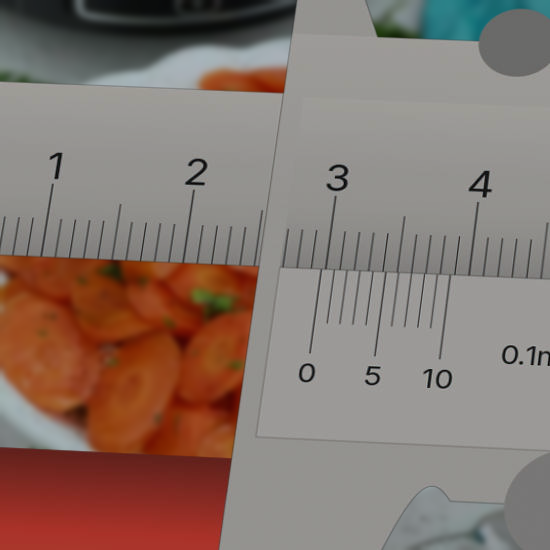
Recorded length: **29.7** mm
